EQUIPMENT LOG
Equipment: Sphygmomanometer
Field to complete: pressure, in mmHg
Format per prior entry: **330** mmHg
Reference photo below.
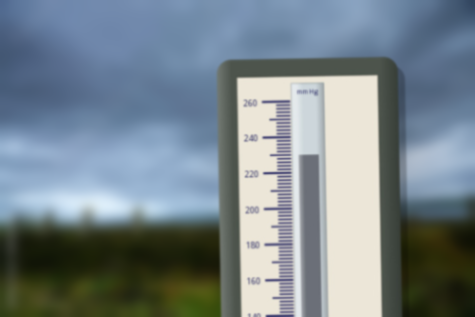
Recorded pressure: **230** mmHg
